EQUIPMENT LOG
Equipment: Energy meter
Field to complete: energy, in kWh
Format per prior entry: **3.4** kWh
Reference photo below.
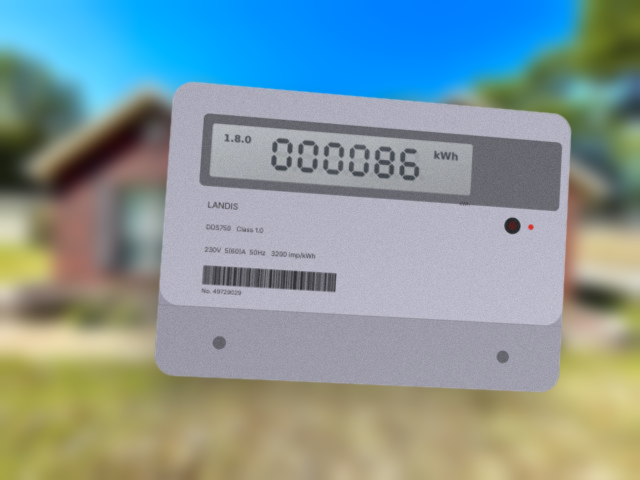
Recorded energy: **86** kWh
